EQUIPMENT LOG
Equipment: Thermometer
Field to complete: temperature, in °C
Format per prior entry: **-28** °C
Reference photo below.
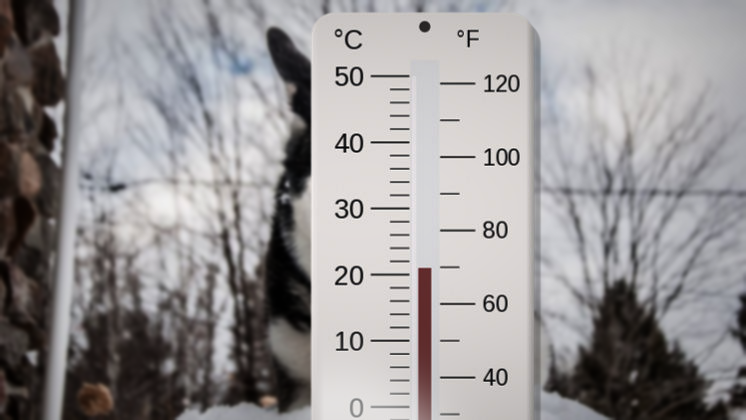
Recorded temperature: **21** °C
